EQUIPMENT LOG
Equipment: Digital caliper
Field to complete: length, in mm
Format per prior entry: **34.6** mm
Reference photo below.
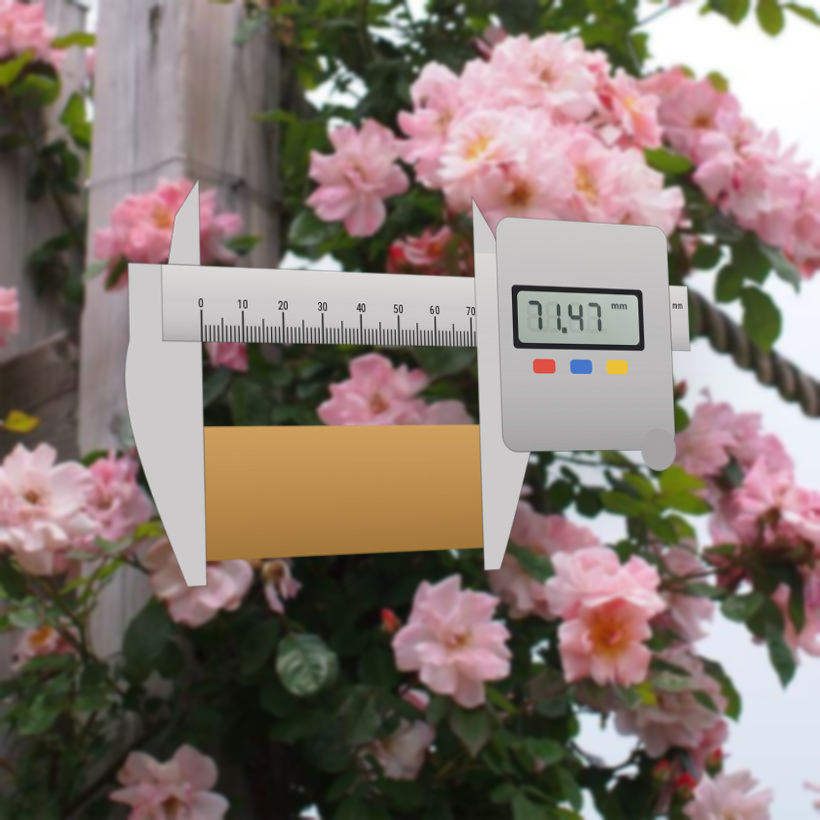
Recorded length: **71.47** mm
